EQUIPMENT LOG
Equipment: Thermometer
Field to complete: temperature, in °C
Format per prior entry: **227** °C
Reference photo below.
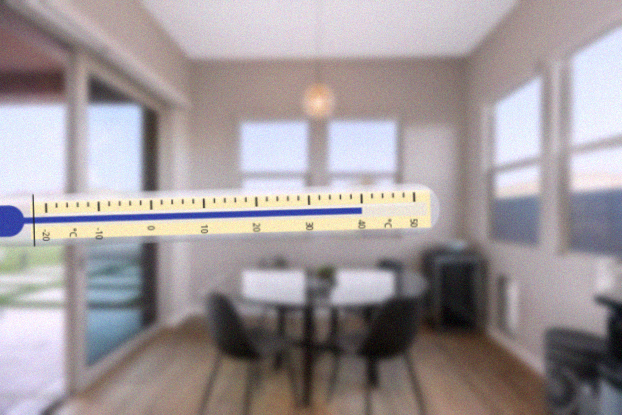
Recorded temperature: **40** °C
